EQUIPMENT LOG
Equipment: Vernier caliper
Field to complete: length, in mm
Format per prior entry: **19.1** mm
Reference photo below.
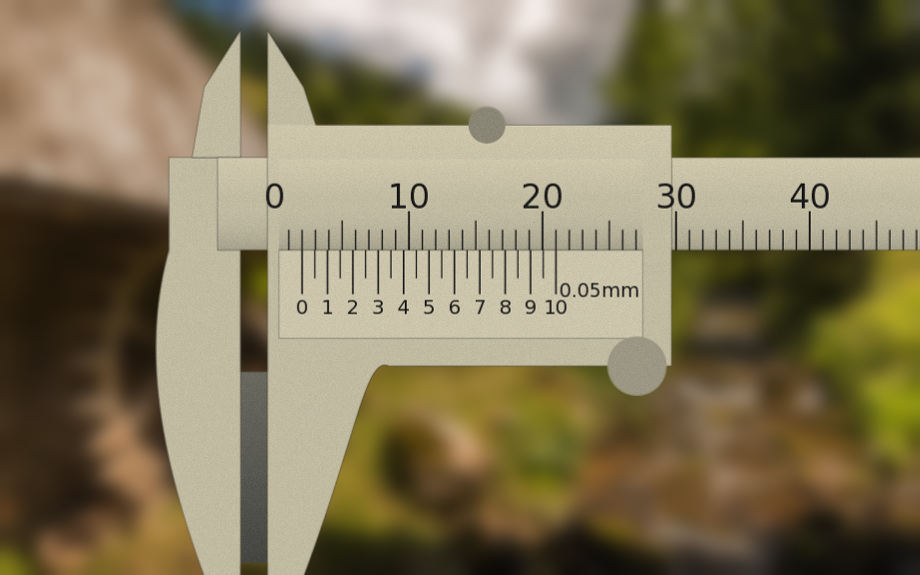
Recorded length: **2.0** mm
